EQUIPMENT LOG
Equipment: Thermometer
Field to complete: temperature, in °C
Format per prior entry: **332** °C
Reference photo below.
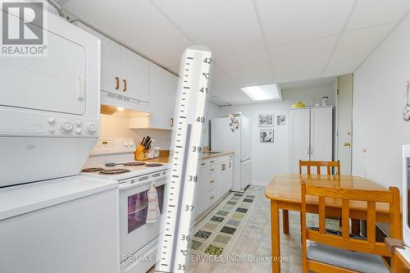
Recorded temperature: **39.8** °C
